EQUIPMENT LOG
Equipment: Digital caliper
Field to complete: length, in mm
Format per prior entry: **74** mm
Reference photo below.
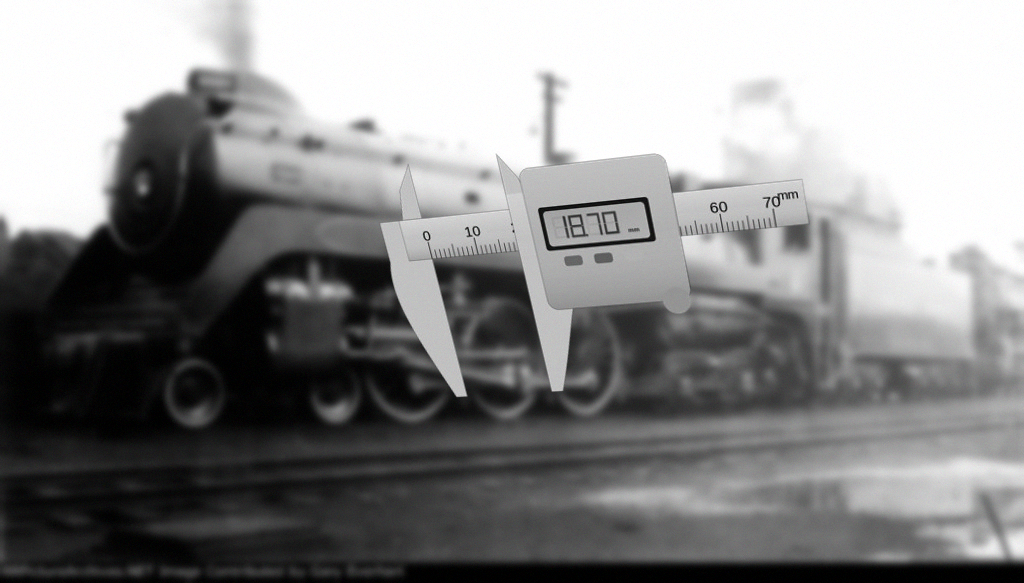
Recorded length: **18.70** mm
